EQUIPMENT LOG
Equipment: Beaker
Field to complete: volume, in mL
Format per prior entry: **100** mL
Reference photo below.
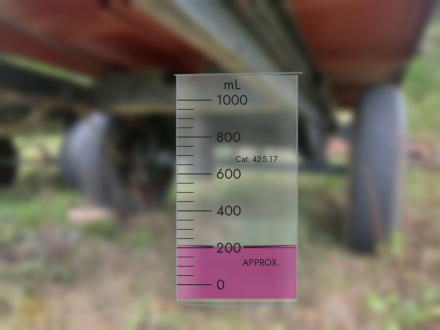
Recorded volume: **200** mL
